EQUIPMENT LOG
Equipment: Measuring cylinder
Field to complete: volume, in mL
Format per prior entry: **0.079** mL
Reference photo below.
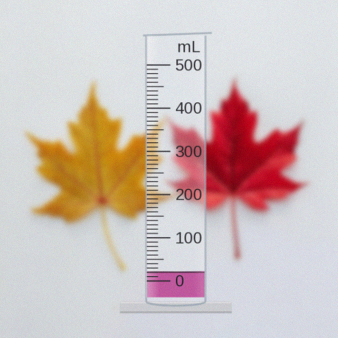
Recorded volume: **20** mL
